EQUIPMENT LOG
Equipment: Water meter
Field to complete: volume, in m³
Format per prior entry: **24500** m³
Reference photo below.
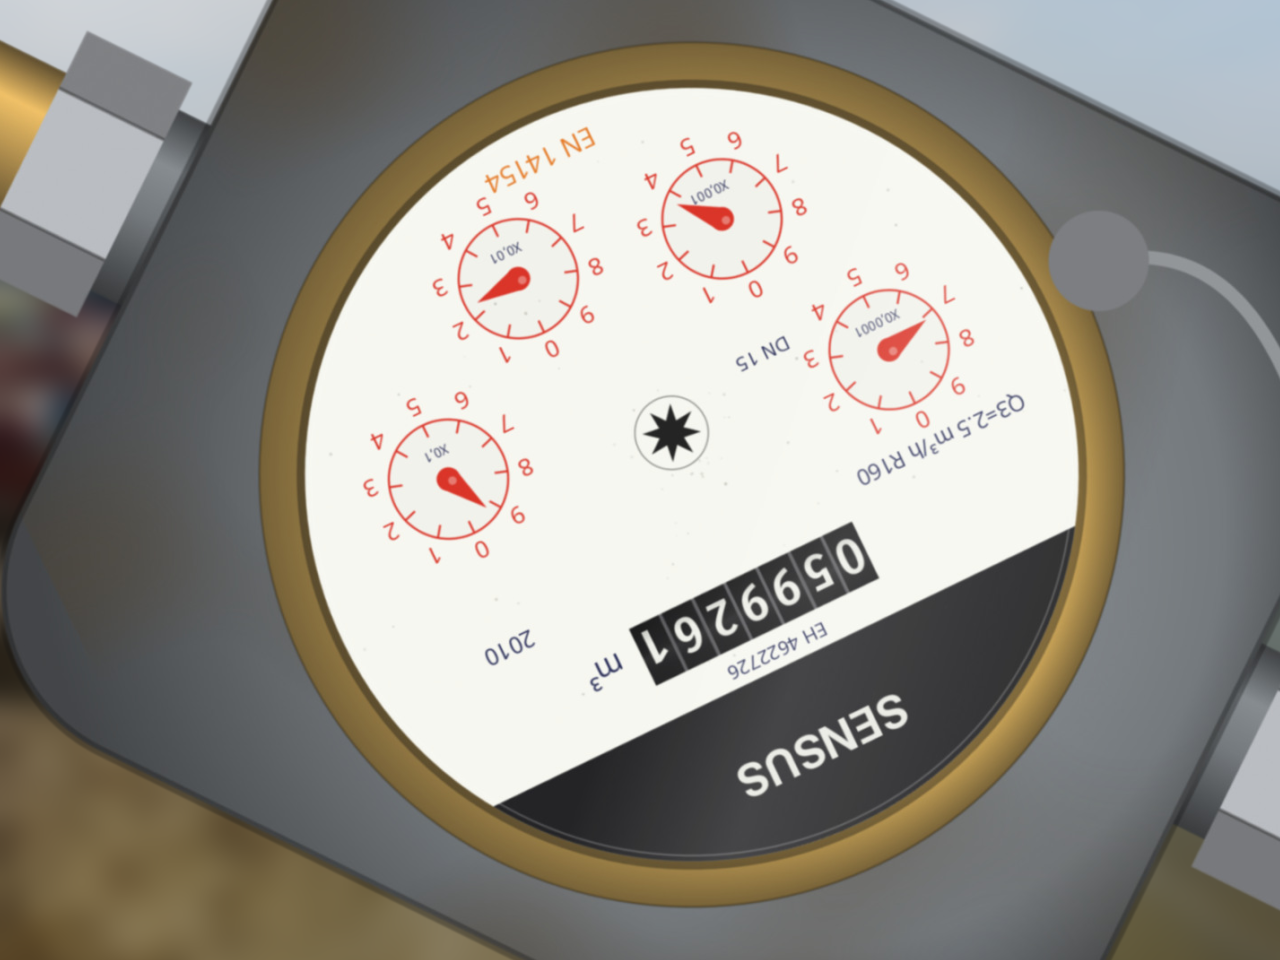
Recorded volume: **599260.9237** m³
